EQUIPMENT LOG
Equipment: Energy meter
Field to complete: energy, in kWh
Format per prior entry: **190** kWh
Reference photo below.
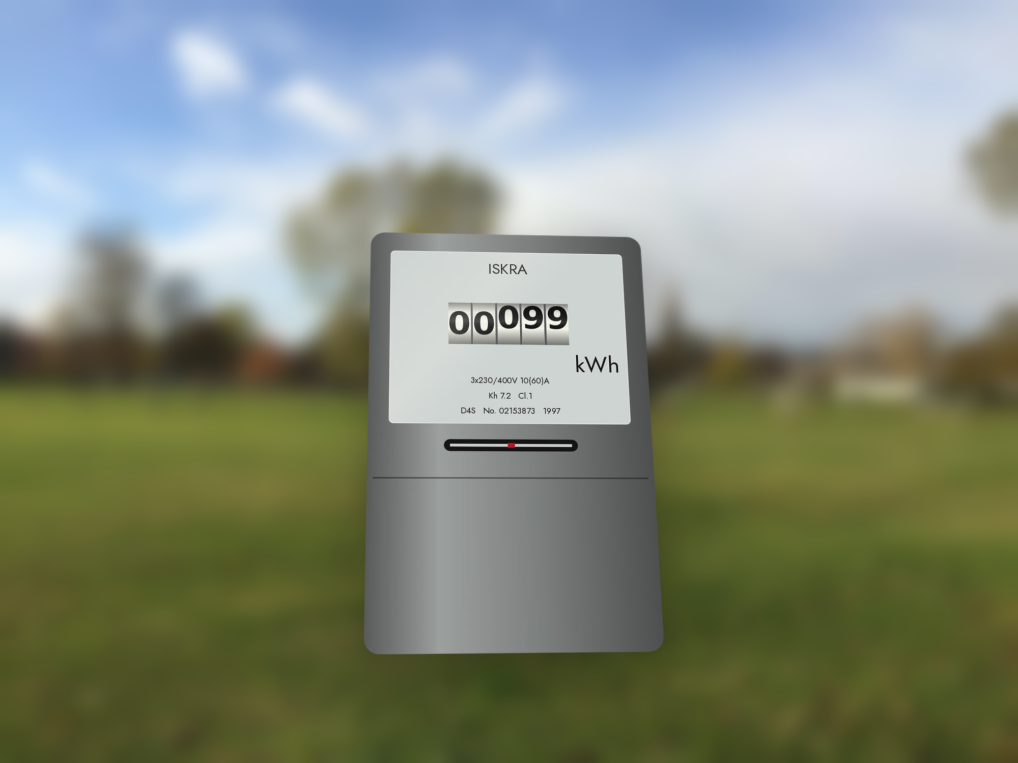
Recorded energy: **99** kWh
